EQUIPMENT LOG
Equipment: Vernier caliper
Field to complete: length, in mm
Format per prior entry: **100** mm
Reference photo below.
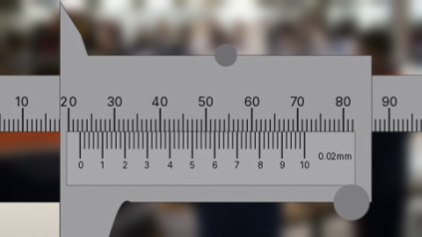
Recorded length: **22.5** mm
